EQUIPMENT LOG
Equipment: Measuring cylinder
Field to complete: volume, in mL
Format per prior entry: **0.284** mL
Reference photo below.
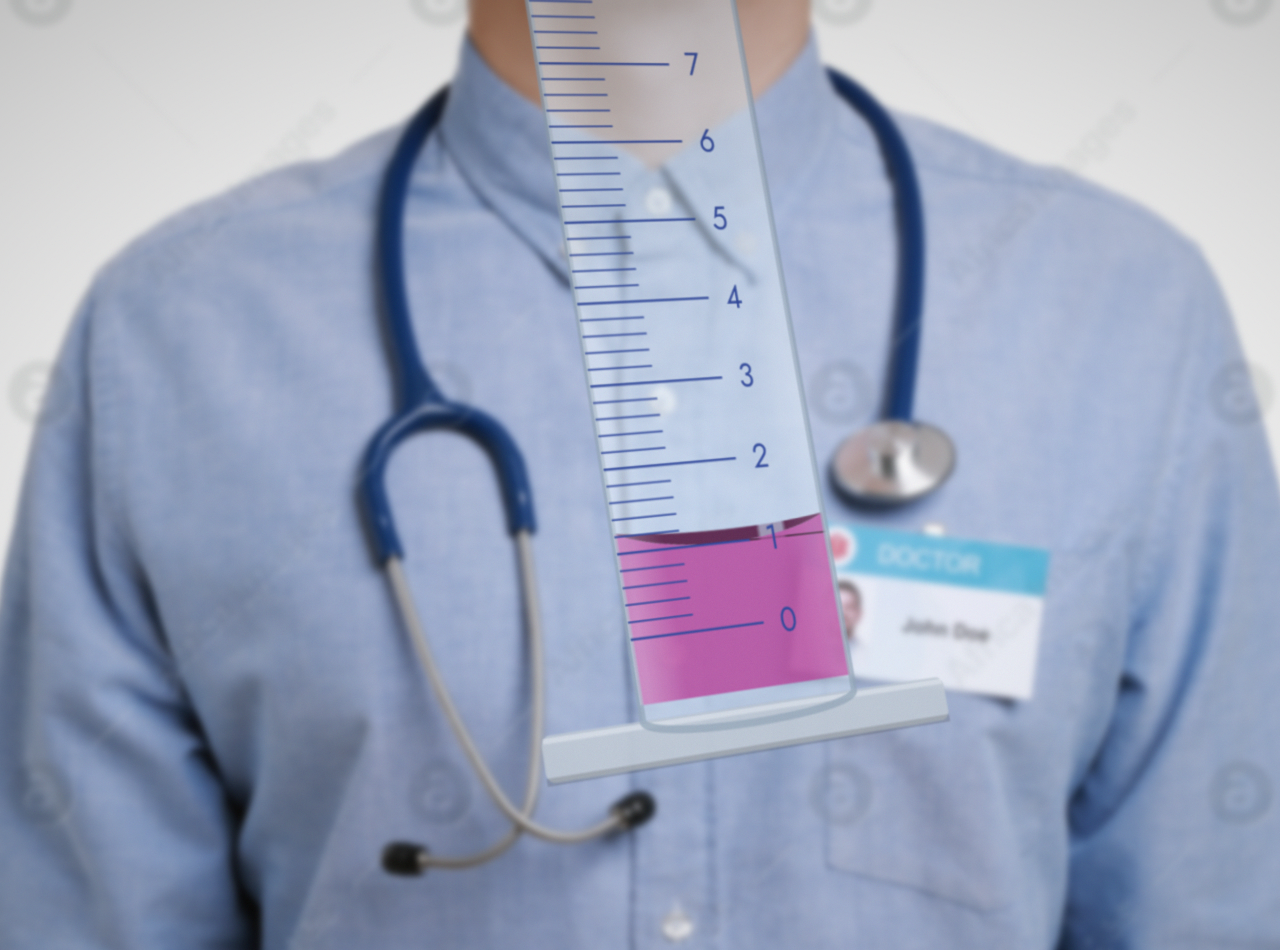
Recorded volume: **1** mL
